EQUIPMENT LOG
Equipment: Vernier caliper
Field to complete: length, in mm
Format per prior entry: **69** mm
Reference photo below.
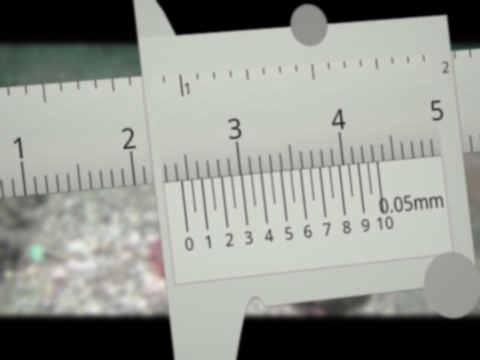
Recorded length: **24.4** mm
